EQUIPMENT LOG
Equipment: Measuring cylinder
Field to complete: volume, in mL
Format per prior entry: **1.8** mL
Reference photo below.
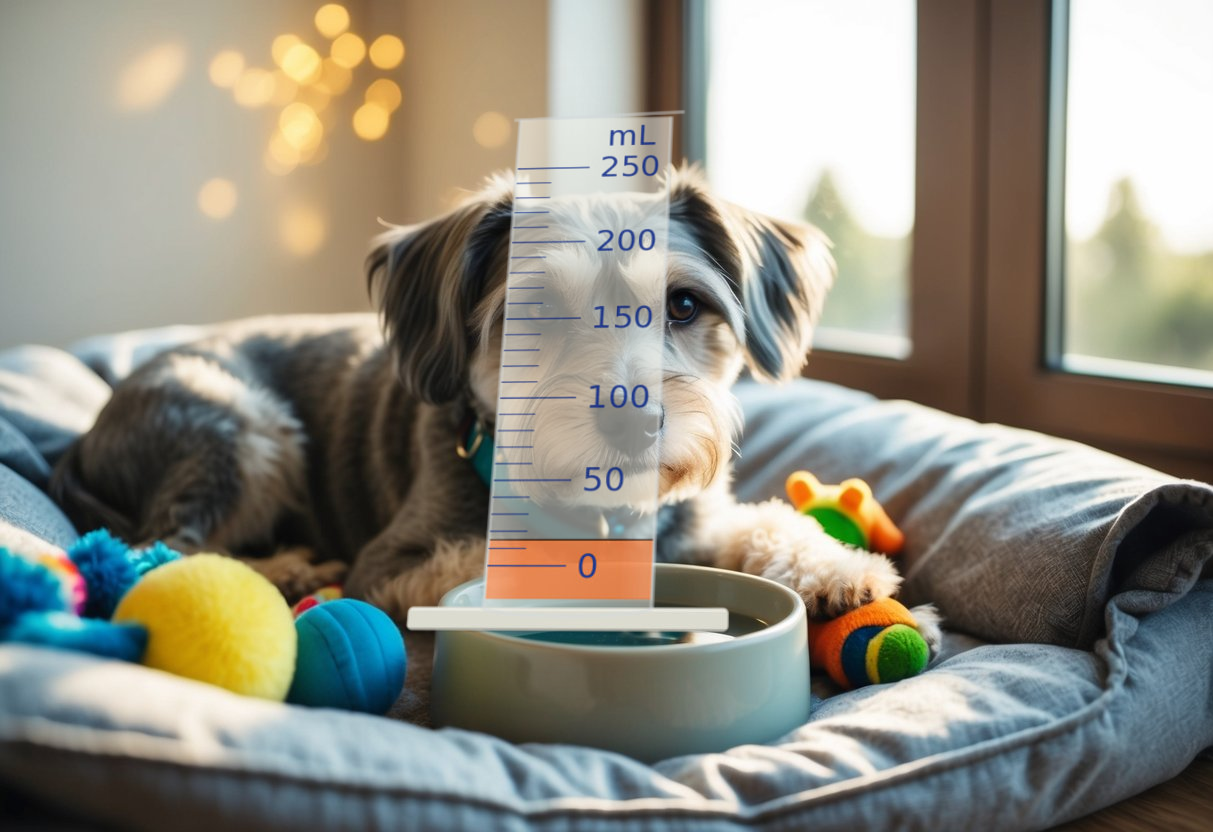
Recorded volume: **15** mL
